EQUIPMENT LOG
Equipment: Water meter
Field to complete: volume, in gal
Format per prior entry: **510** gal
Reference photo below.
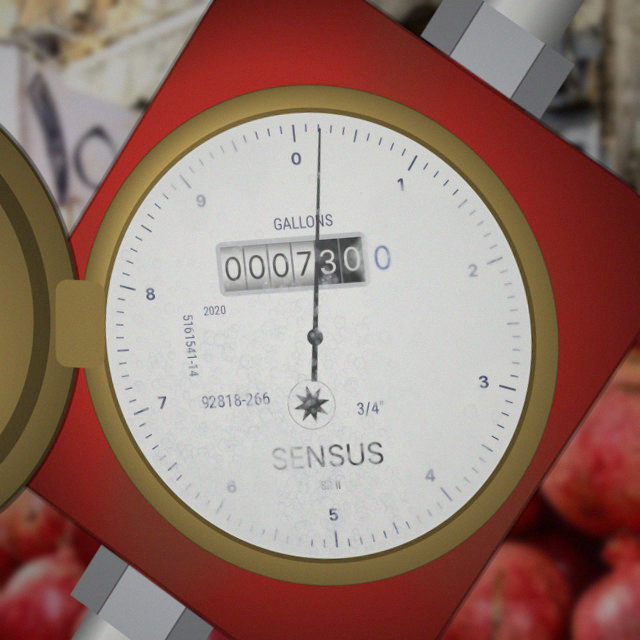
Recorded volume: **7300.2** gal
